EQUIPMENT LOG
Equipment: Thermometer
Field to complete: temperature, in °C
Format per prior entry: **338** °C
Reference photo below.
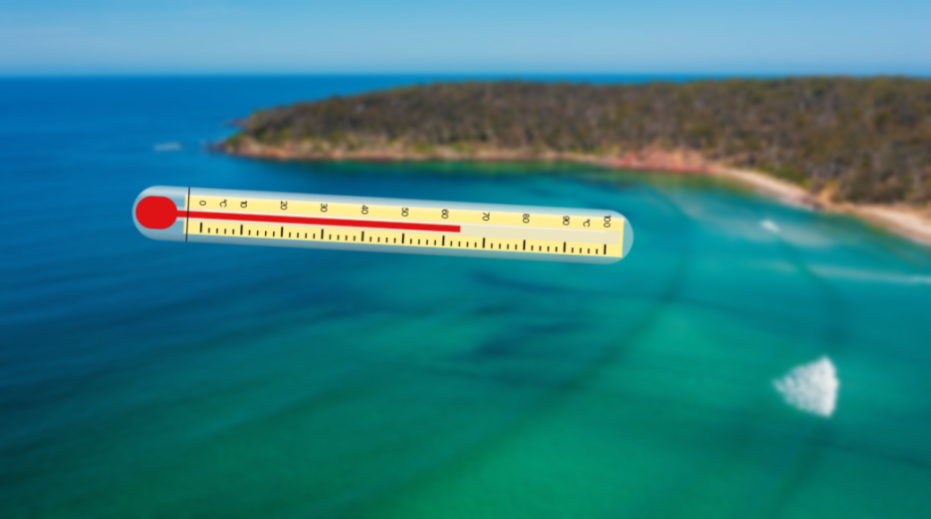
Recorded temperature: **64** °C
